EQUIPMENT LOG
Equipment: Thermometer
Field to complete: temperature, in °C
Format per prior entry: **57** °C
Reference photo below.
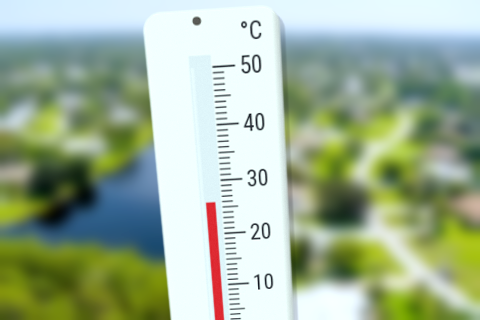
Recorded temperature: **26** °C
